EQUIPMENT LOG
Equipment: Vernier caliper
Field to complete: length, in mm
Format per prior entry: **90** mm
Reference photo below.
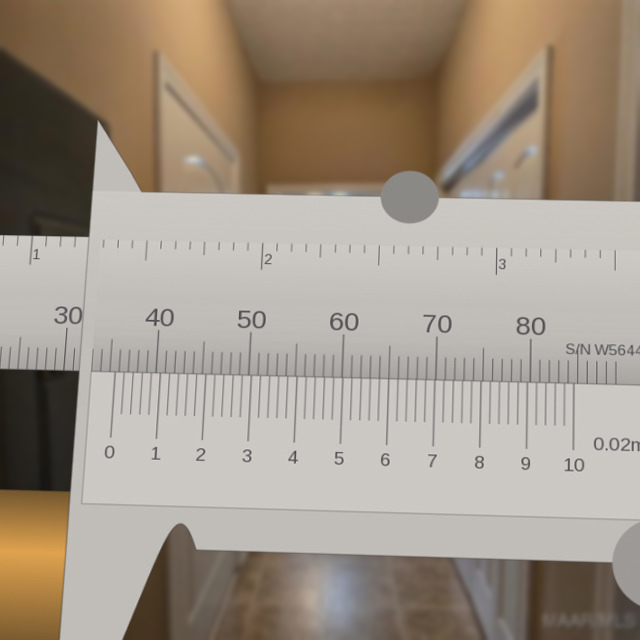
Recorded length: **35.6** mm
